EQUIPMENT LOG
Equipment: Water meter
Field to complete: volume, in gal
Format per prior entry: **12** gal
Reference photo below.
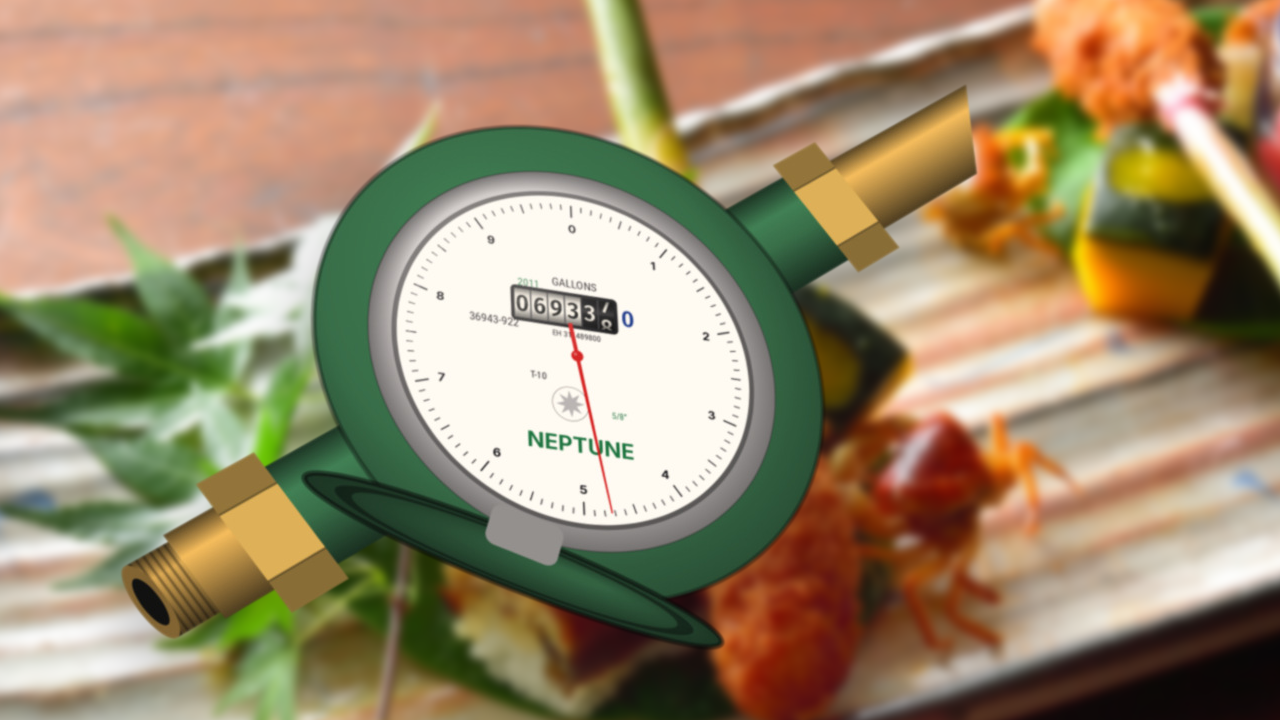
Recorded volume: **693374.7** gal
